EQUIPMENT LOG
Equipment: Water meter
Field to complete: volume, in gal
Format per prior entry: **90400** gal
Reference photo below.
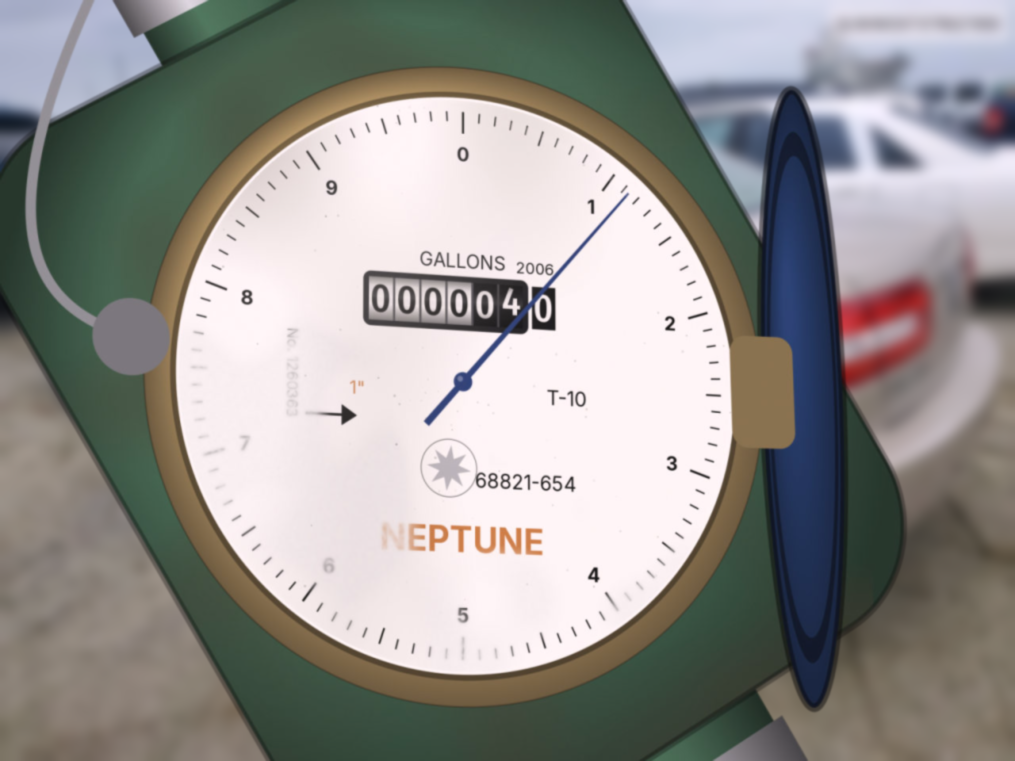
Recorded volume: **41.1** gal
